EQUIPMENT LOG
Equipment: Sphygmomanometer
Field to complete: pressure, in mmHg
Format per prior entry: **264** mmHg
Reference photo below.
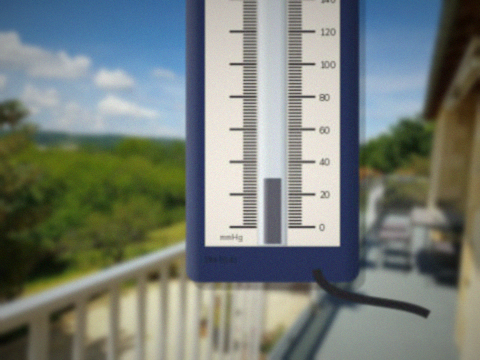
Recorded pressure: **30** mmHg
